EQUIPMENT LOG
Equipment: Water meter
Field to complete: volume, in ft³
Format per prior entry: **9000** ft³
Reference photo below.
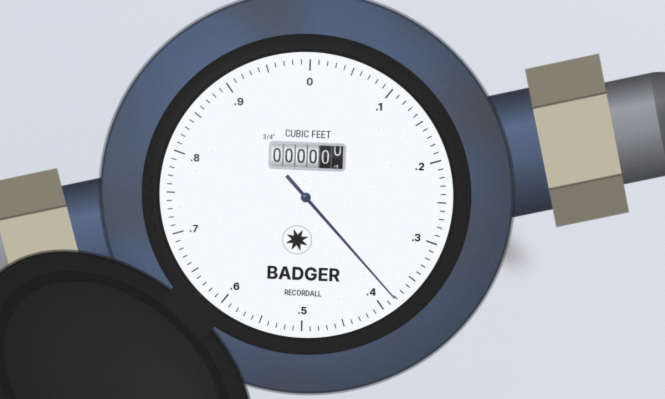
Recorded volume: **0.38** ft³
